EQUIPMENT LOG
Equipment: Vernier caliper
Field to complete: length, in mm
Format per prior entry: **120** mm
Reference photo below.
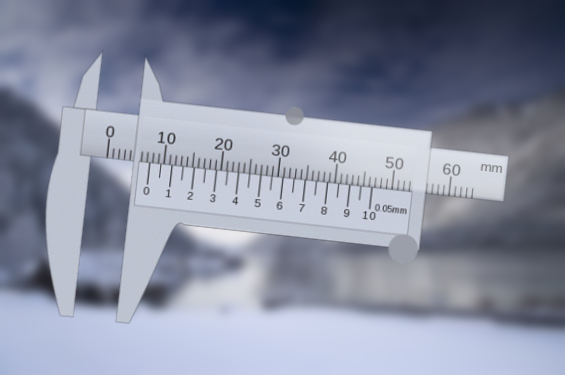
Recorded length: **7.5** mm
